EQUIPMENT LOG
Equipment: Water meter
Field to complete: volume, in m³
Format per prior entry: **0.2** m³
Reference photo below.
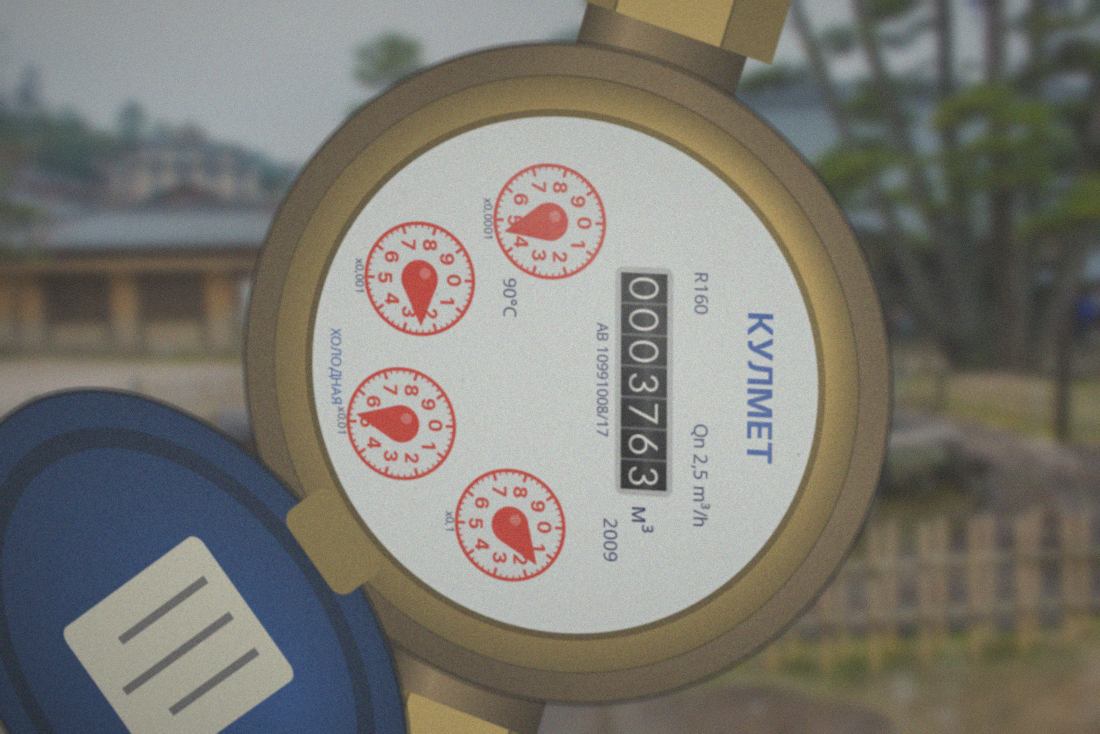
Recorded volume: **3763.1524** m³
